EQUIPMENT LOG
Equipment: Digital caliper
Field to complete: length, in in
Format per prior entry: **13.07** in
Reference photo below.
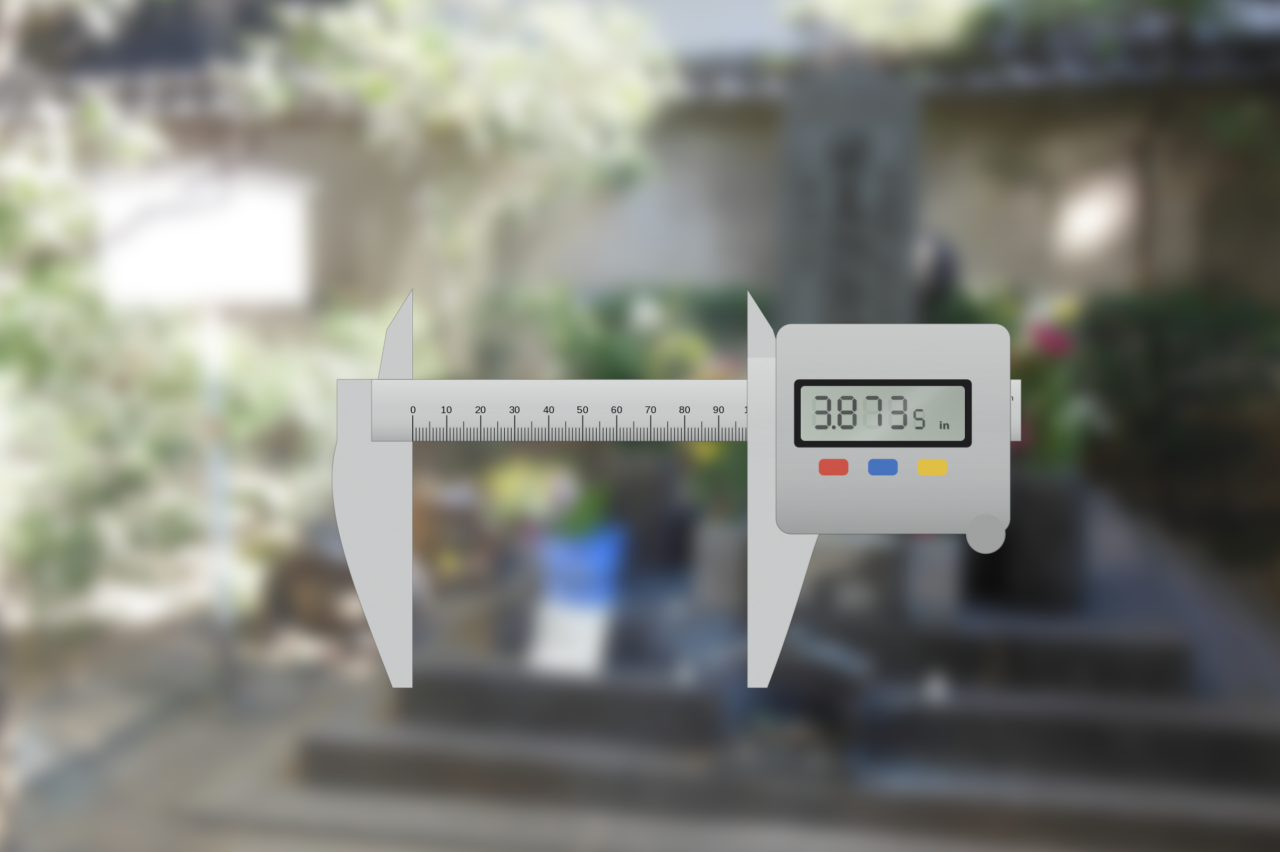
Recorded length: **3.8735** in
